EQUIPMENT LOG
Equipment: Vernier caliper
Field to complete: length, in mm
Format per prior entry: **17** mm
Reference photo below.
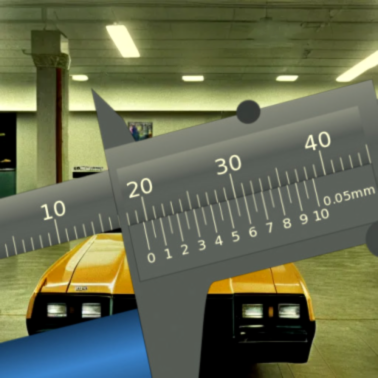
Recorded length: **19.6** mm
